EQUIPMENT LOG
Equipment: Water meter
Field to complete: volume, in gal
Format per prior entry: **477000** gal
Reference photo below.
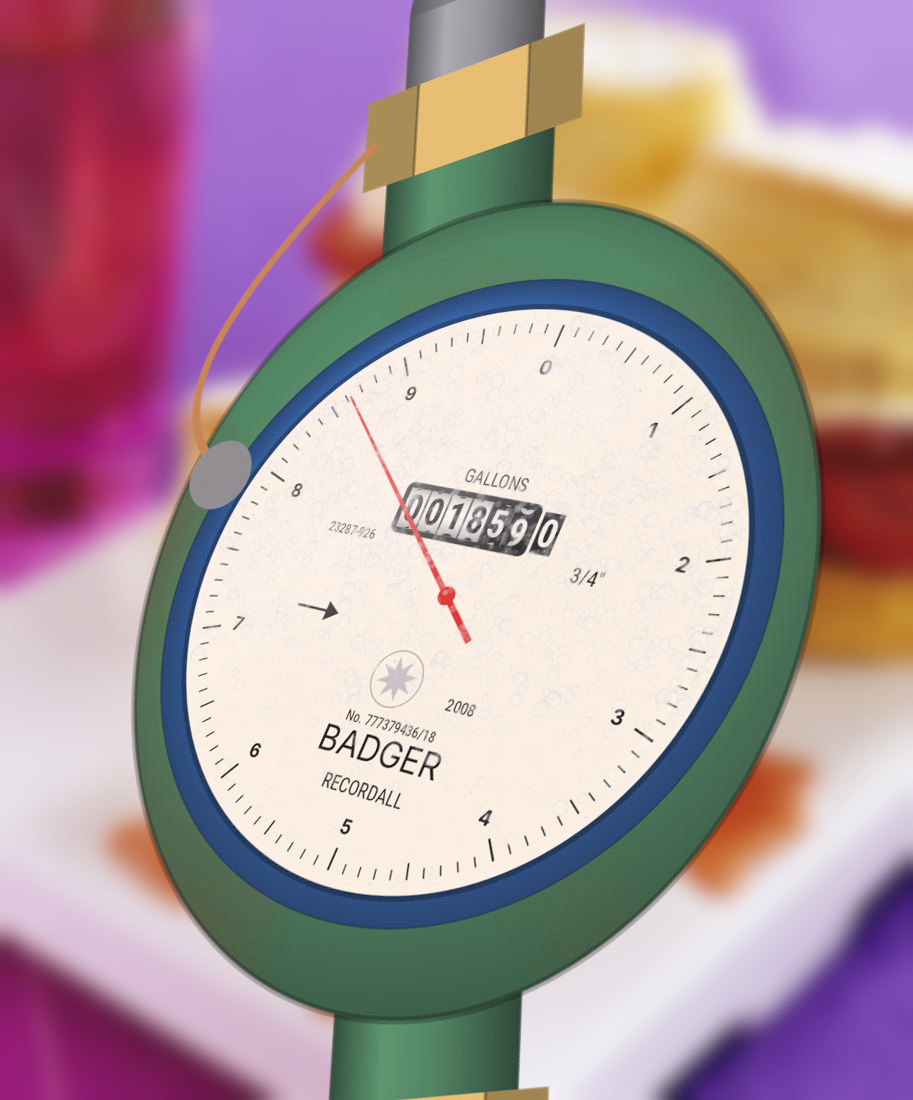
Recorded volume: **18588.6** gal
